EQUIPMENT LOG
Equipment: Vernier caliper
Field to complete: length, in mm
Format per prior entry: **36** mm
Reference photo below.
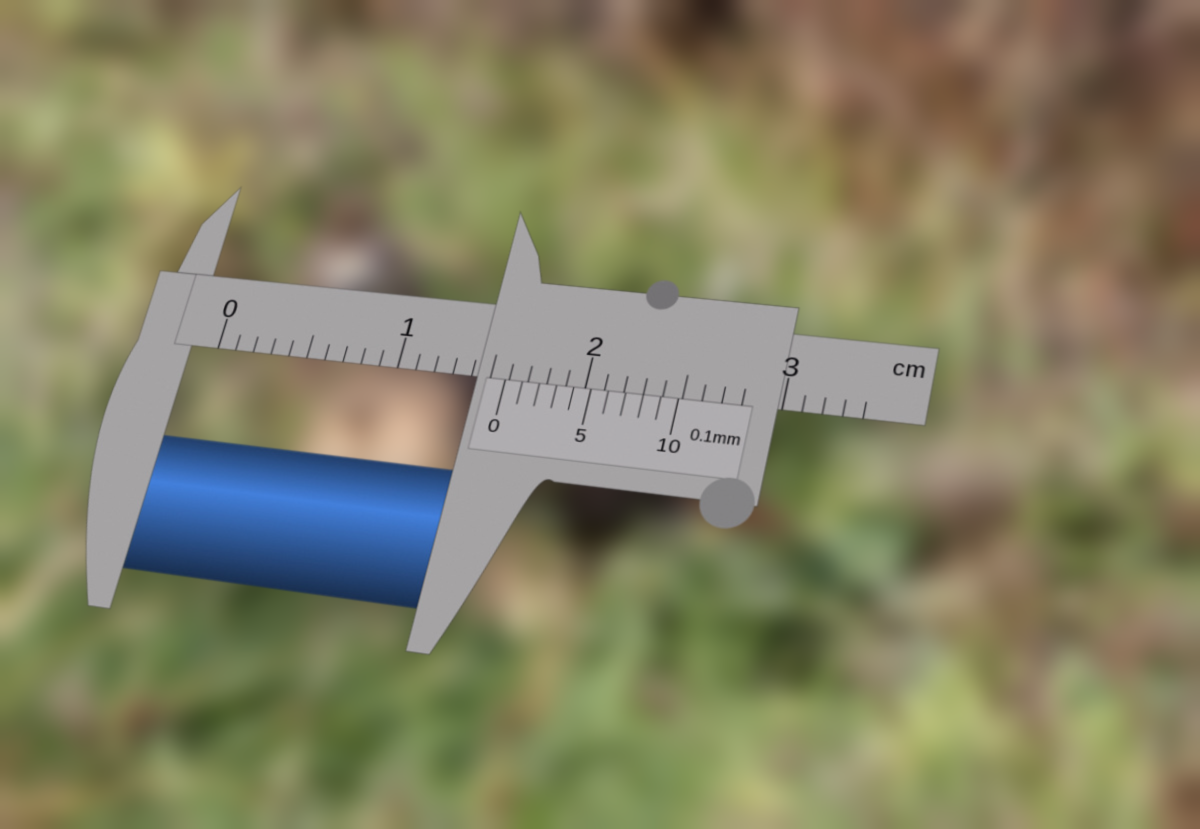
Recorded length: **15.8** mm
